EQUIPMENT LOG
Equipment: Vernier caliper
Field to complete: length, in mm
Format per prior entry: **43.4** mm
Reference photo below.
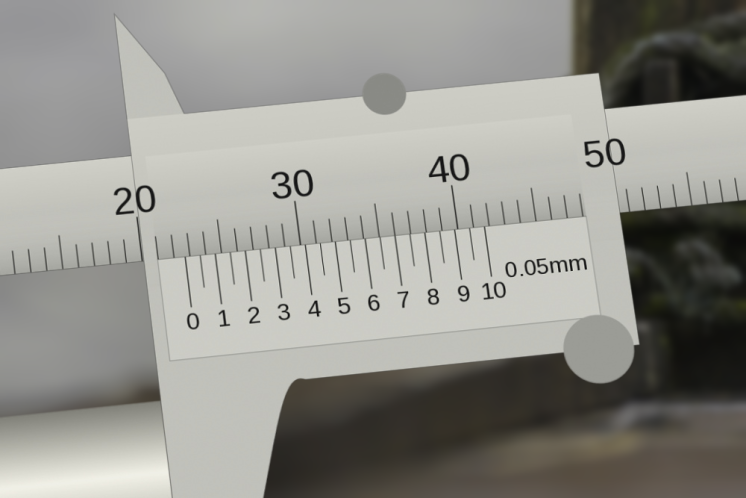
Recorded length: **22.7** mm
